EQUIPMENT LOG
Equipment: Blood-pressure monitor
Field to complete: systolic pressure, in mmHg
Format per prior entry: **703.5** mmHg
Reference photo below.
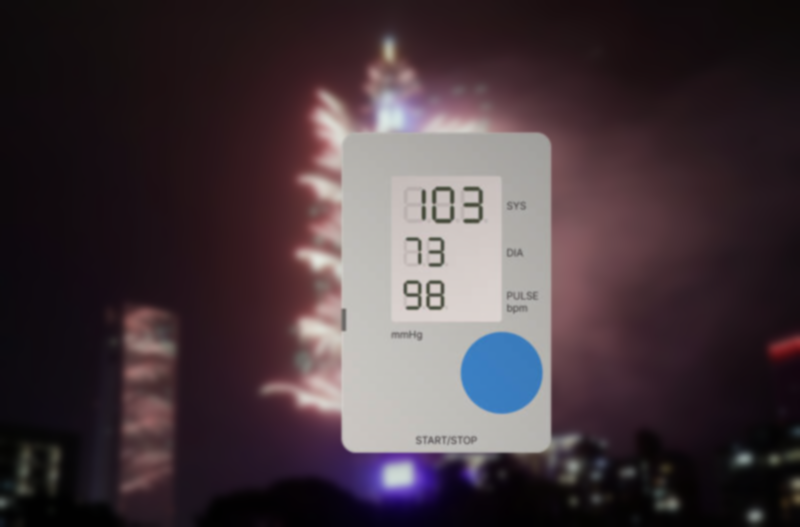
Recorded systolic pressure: **103** mmHg
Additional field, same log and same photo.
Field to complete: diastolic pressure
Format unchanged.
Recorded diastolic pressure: **73** mmHg
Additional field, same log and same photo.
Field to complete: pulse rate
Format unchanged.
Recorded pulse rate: **98** bpm
